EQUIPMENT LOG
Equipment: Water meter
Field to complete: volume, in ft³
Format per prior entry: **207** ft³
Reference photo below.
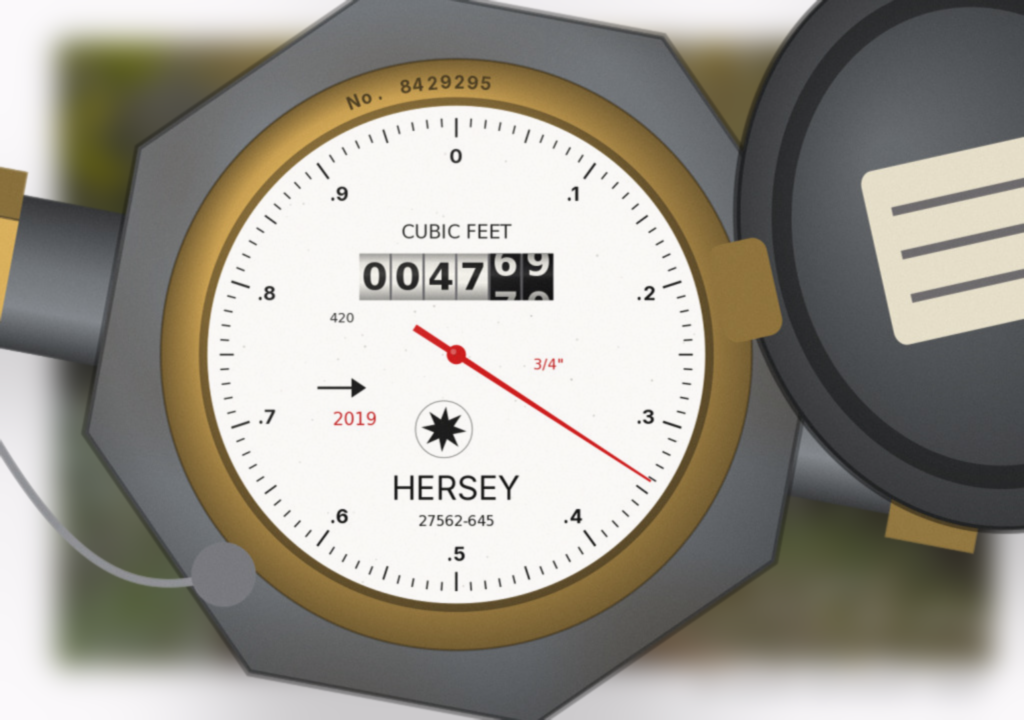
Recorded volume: **4769.34** ft³
